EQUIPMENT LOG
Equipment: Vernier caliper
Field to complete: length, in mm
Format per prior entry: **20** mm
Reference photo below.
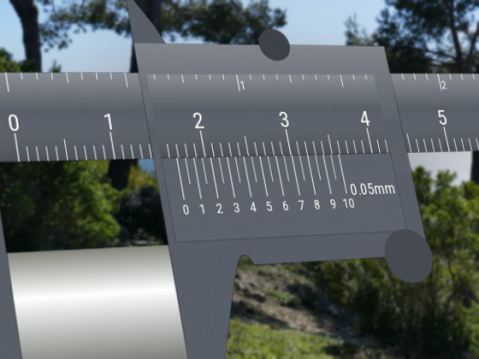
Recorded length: **16.8** mm
